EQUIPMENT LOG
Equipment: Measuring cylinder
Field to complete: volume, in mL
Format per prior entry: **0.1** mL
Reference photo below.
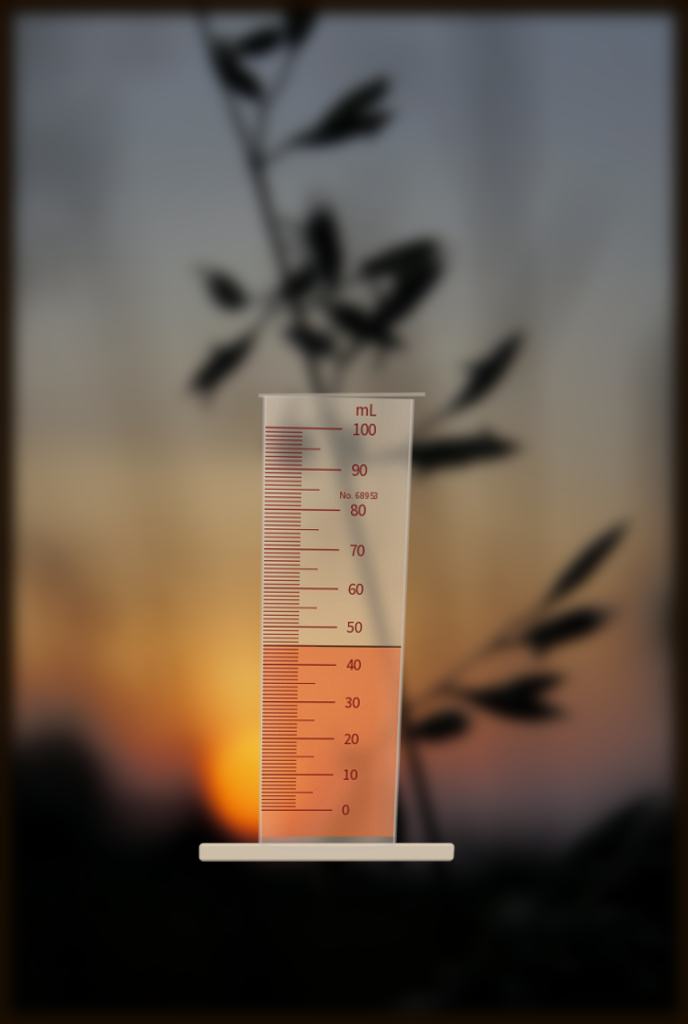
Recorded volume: **45** mL
